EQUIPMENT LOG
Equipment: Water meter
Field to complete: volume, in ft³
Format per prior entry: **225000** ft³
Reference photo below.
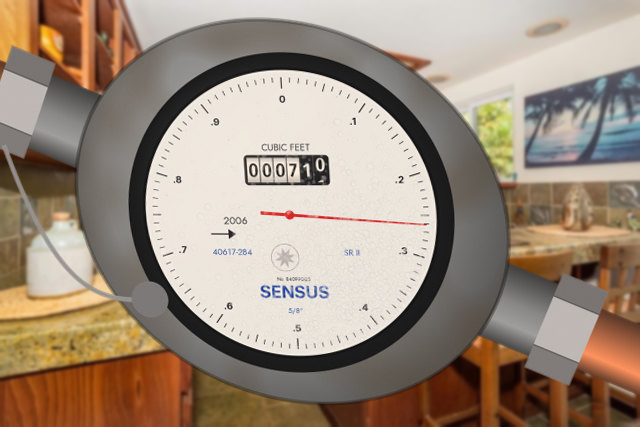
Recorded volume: **710.26** ft³
